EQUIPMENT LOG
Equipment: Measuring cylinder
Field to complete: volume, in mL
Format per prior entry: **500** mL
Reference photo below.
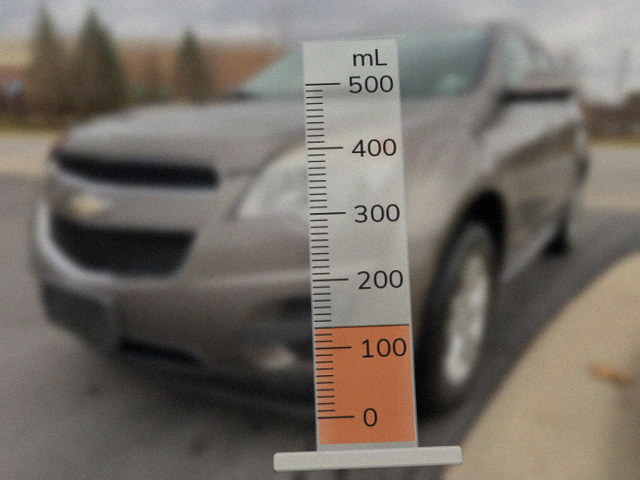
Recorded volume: **130** mL
